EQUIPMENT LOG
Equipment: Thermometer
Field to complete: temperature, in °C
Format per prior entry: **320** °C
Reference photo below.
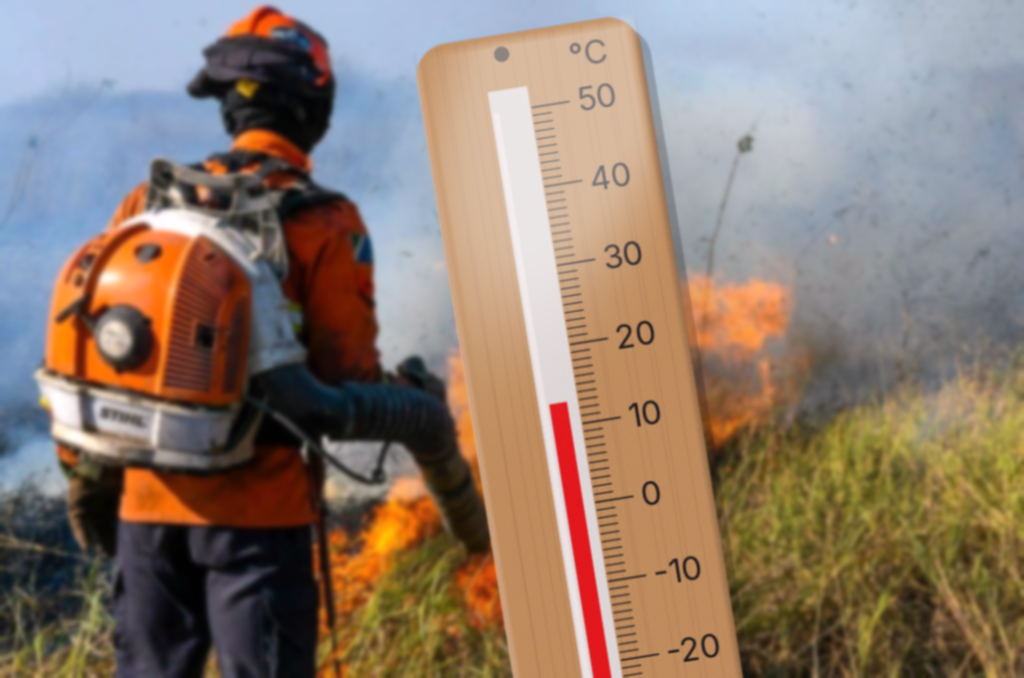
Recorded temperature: **13** °C
